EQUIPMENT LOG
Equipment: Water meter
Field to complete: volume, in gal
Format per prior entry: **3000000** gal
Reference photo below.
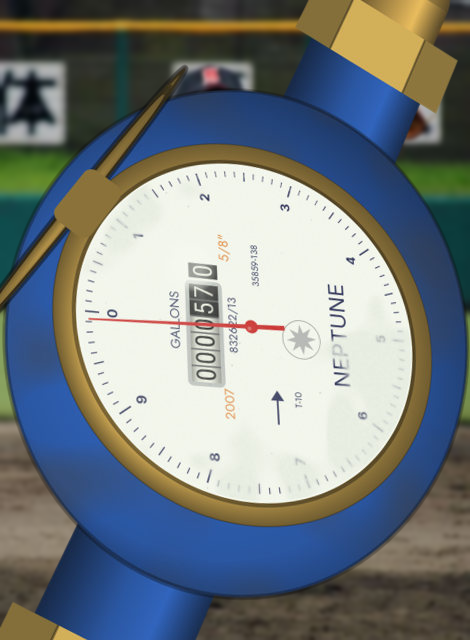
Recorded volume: **569.9** gal
